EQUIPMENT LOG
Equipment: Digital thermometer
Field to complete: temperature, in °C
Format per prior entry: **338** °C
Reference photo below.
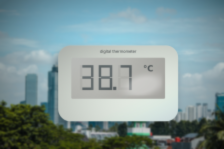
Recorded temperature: **38.7** °C
